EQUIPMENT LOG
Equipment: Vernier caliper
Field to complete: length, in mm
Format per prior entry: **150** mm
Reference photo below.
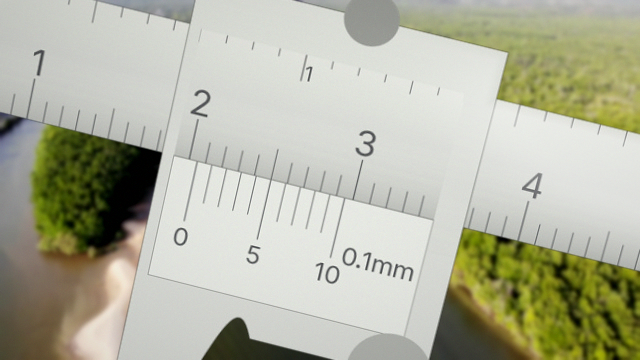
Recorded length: **20.5** mm
